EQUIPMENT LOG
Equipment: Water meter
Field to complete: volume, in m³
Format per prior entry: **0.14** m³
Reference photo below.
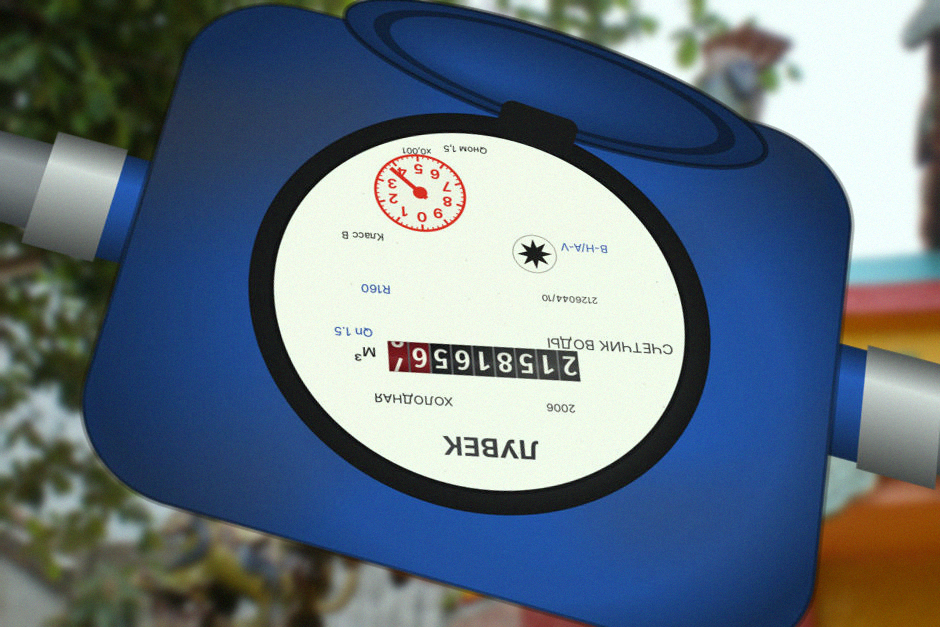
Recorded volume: **2158165.673** m³
